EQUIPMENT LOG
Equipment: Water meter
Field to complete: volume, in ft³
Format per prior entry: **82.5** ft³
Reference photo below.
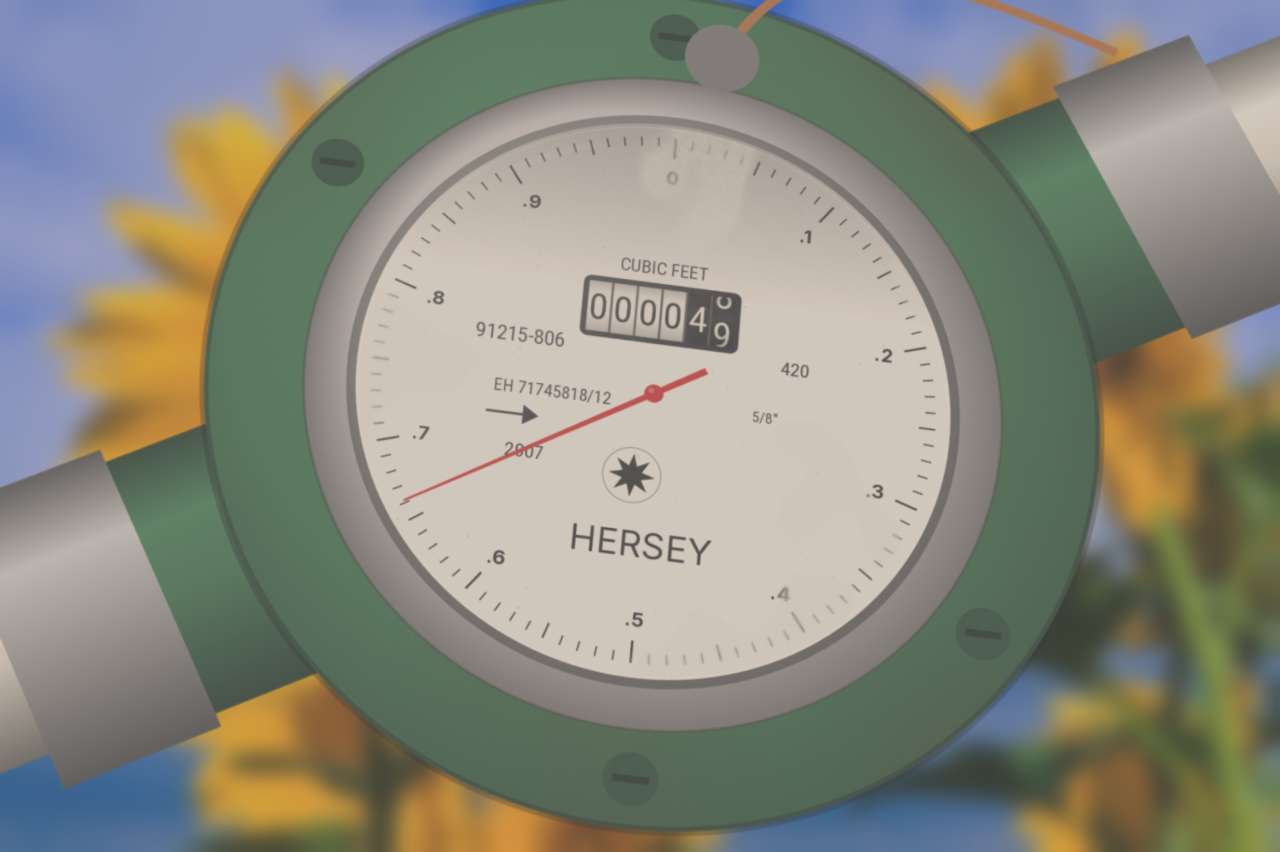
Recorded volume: **48.66** ft³
